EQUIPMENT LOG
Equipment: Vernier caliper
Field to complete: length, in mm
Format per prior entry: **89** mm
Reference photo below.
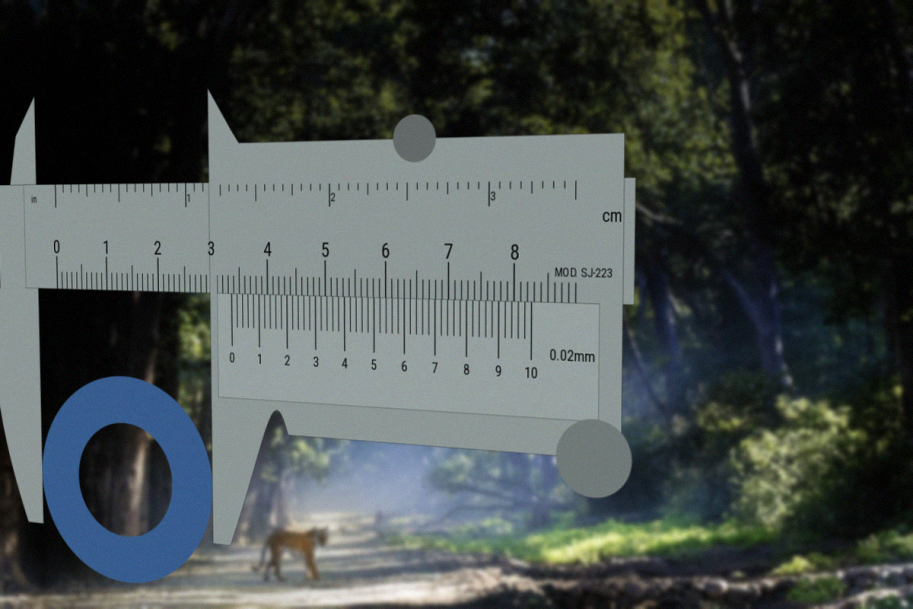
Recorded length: **33.6** mm
